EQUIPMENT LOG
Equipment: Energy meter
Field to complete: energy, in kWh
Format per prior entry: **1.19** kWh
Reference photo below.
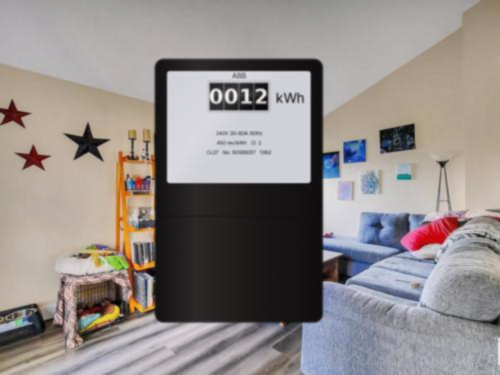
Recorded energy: **12** kWh
